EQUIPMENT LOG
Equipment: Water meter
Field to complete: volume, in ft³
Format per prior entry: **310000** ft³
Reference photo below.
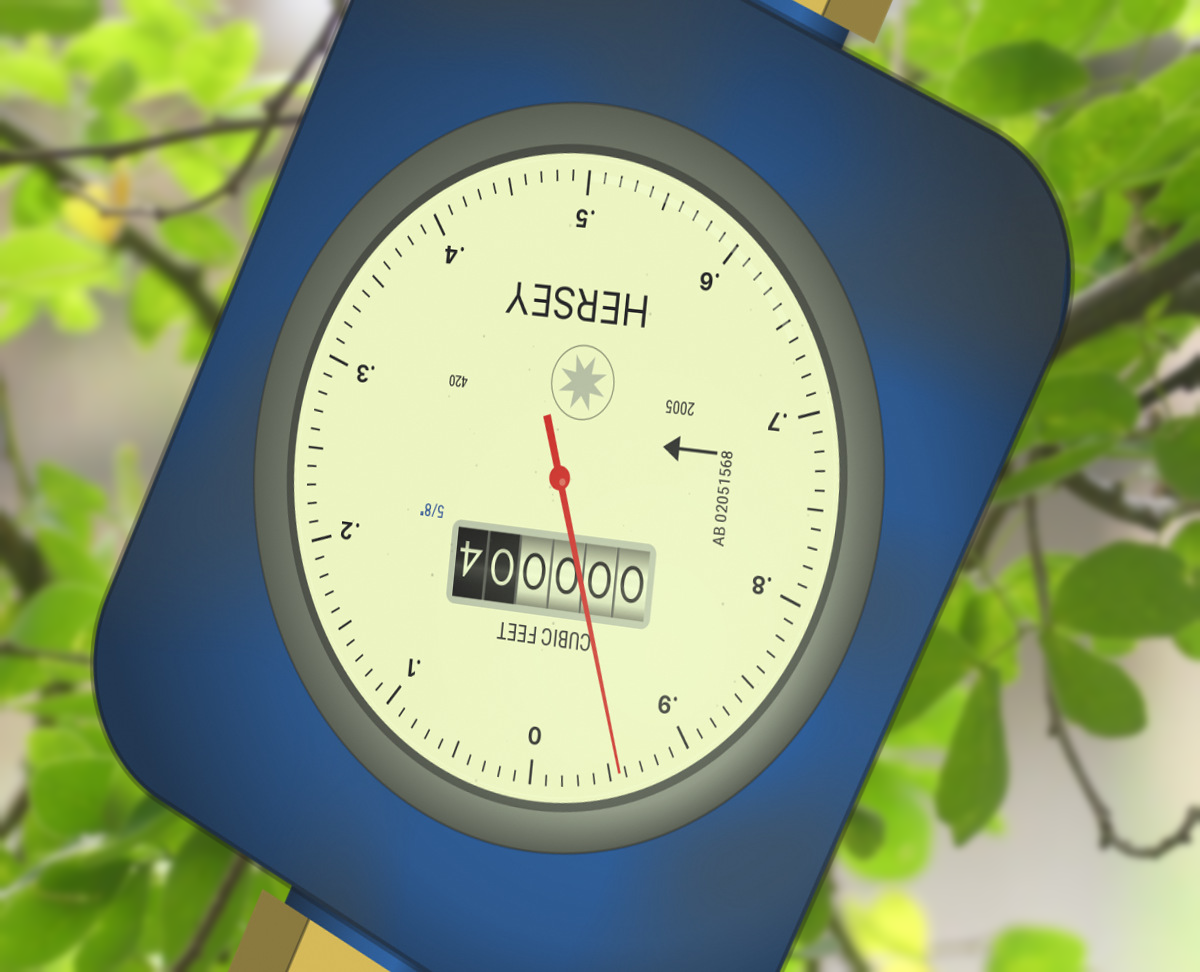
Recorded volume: **3.94** ft³
